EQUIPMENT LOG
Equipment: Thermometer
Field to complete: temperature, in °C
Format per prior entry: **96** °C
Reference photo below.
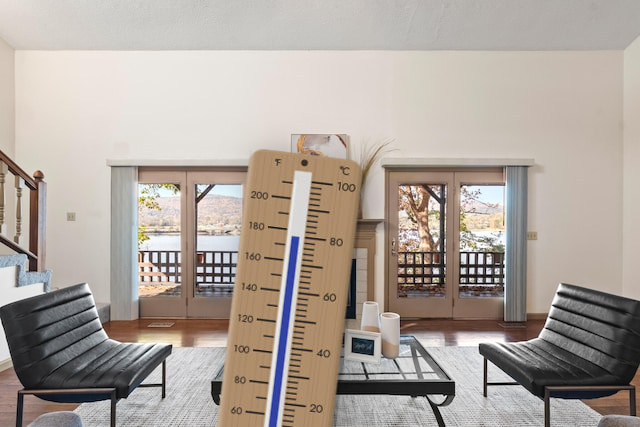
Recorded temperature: **80** °C
